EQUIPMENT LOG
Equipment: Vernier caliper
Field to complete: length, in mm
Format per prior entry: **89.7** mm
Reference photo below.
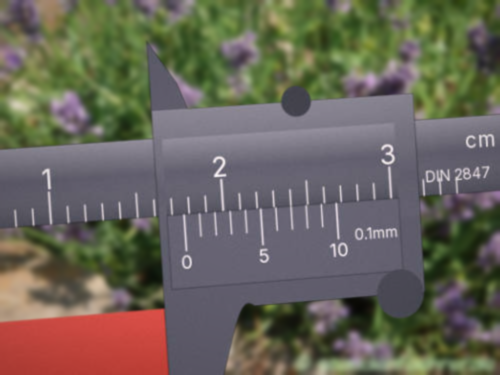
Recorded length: **17.7** mm
